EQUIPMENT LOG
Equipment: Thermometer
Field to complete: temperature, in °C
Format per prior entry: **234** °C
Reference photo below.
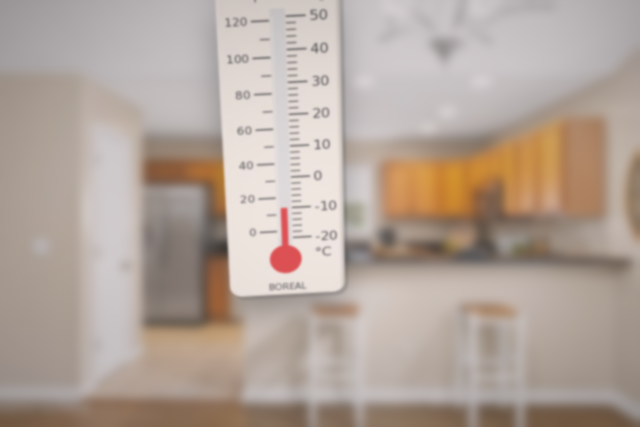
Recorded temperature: **-10** °C
